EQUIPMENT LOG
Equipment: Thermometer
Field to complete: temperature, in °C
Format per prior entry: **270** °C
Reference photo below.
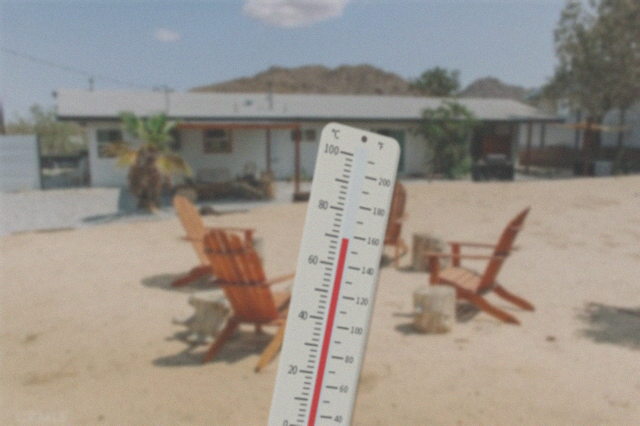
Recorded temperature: **70** °C
